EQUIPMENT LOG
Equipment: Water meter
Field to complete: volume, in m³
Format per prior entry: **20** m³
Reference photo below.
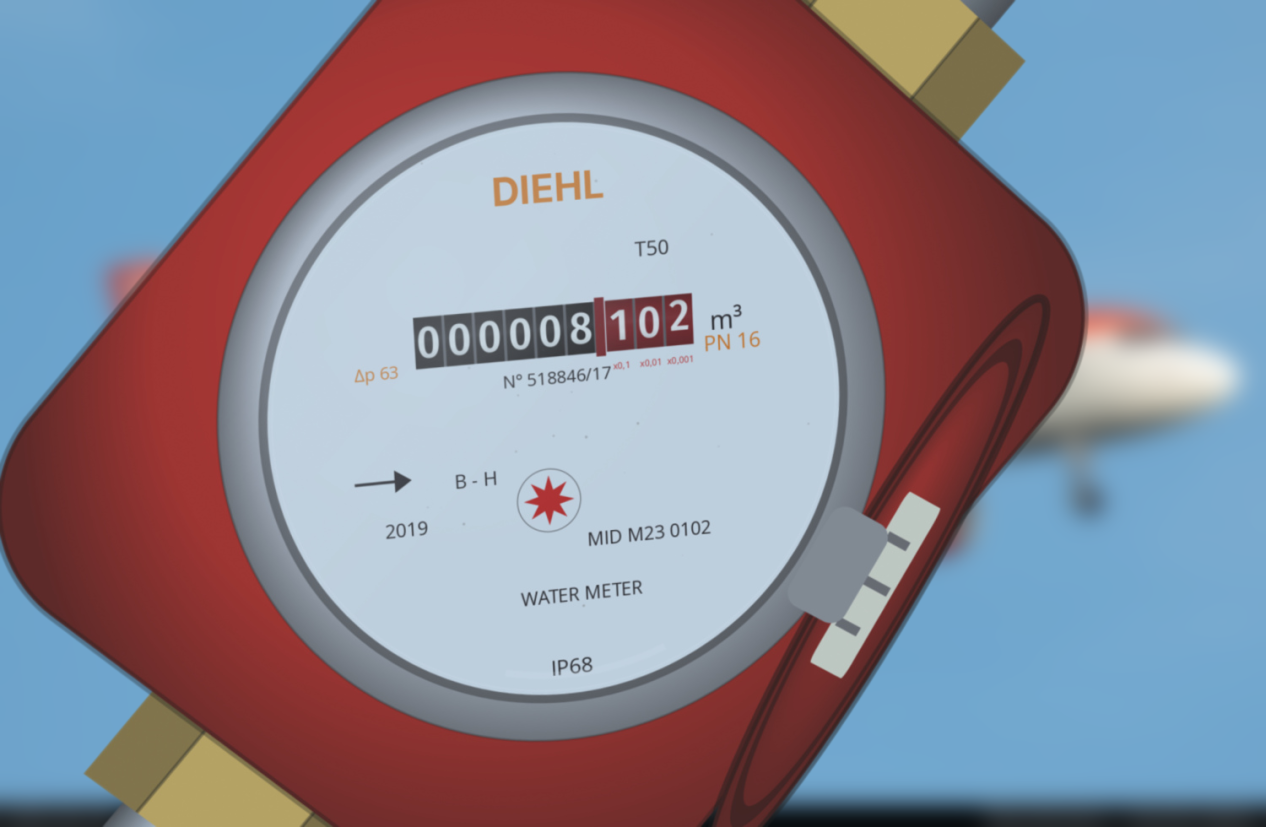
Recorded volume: **8.102** m³
